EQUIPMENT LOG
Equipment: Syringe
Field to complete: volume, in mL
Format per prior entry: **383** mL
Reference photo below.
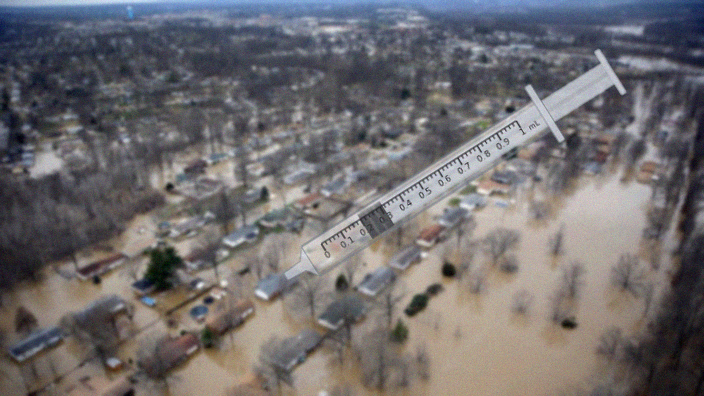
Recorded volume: **0.2** mL
